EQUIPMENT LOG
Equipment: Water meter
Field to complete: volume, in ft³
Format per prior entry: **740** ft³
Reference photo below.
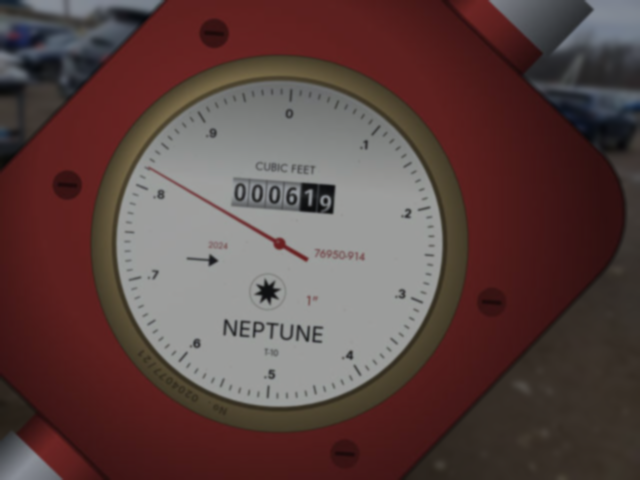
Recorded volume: **618.82** ft³
